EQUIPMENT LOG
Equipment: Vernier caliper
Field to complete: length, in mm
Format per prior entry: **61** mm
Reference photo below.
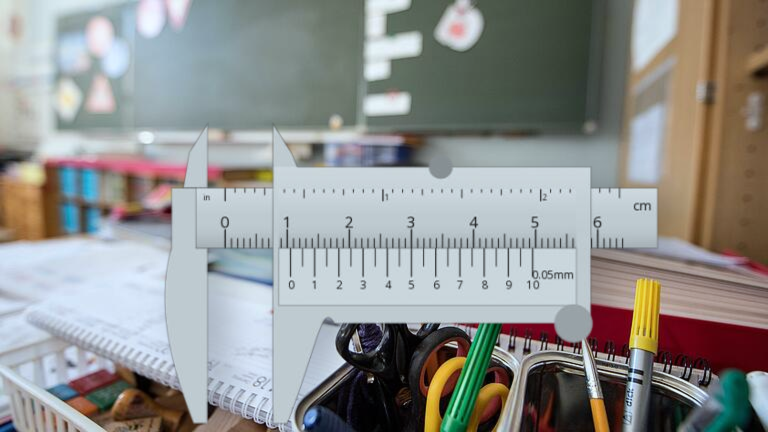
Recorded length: **10.5** mm
